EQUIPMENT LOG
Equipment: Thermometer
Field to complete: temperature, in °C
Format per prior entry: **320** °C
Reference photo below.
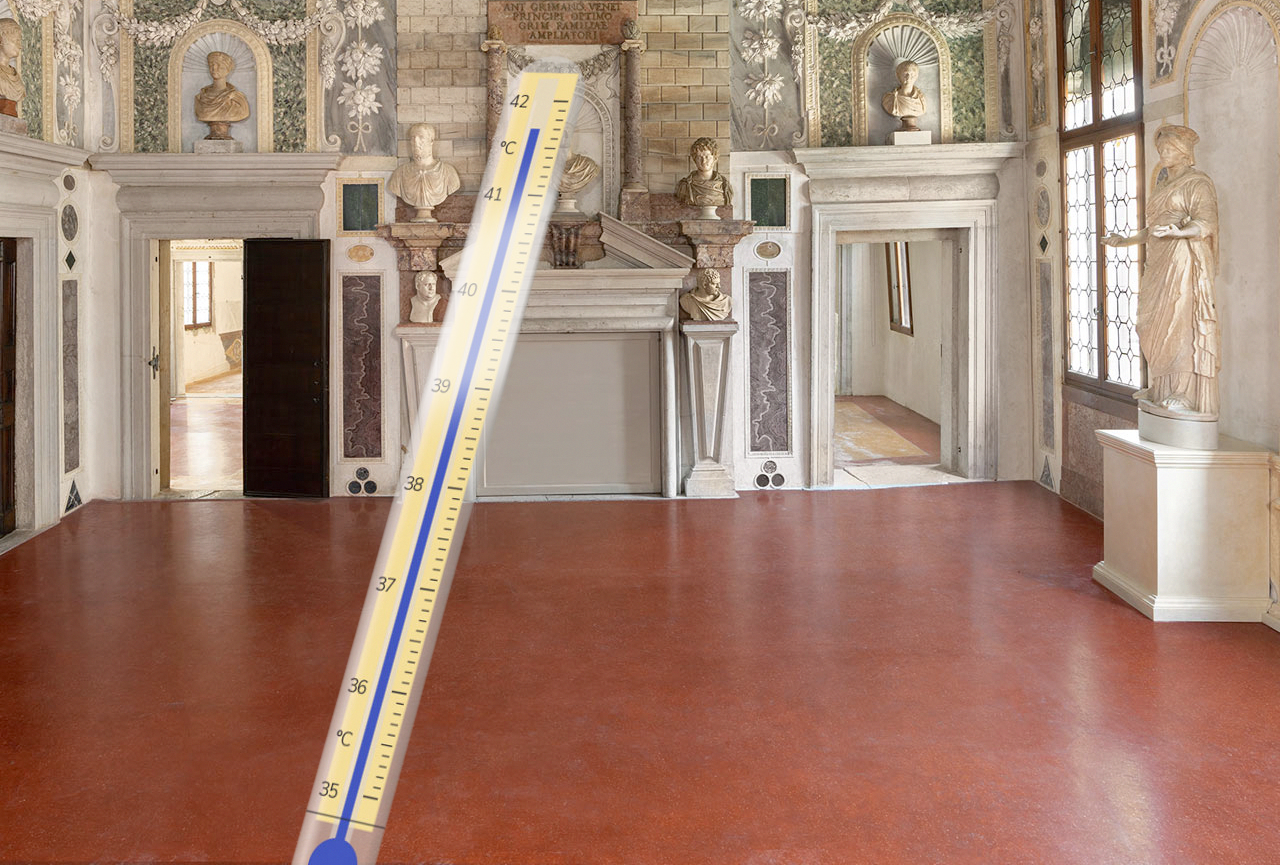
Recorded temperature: **41.7** °C
